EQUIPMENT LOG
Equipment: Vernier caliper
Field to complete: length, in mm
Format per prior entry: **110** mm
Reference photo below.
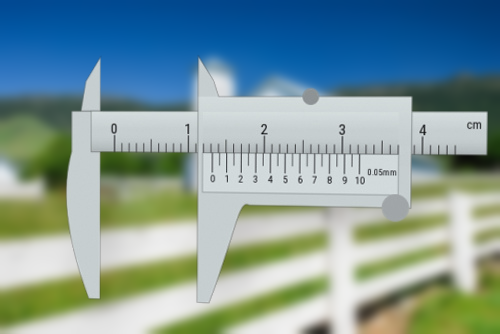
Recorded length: **13.2** mm
